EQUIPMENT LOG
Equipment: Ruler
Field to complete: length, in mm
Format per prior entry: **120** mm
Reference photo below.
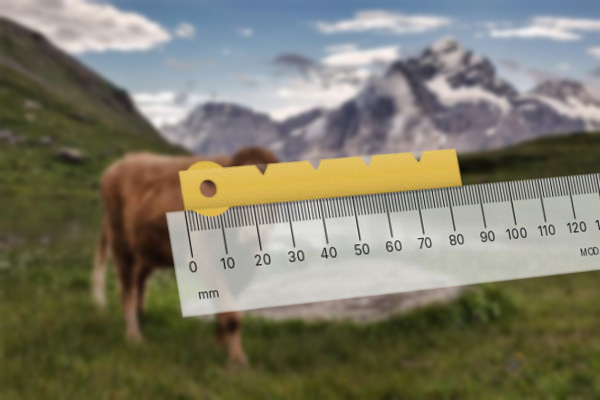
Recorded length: **85** mm
